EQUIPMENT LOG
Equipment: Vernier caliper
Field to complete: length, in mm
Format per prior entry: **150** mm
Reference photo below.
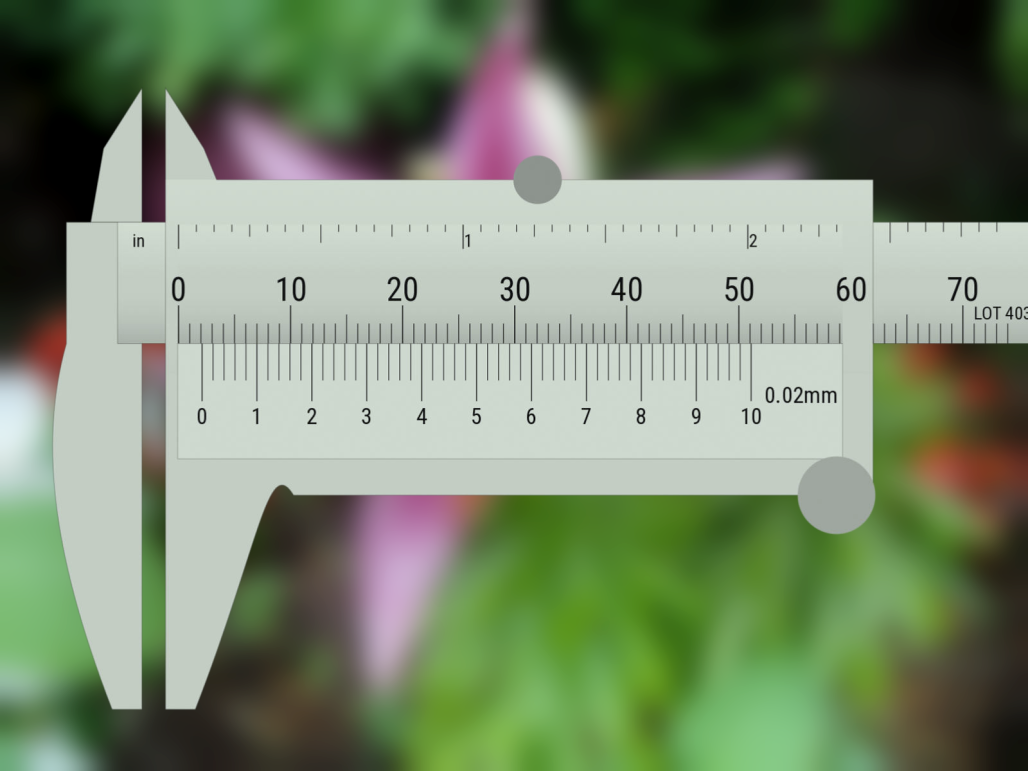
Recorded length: **2.1** mm
